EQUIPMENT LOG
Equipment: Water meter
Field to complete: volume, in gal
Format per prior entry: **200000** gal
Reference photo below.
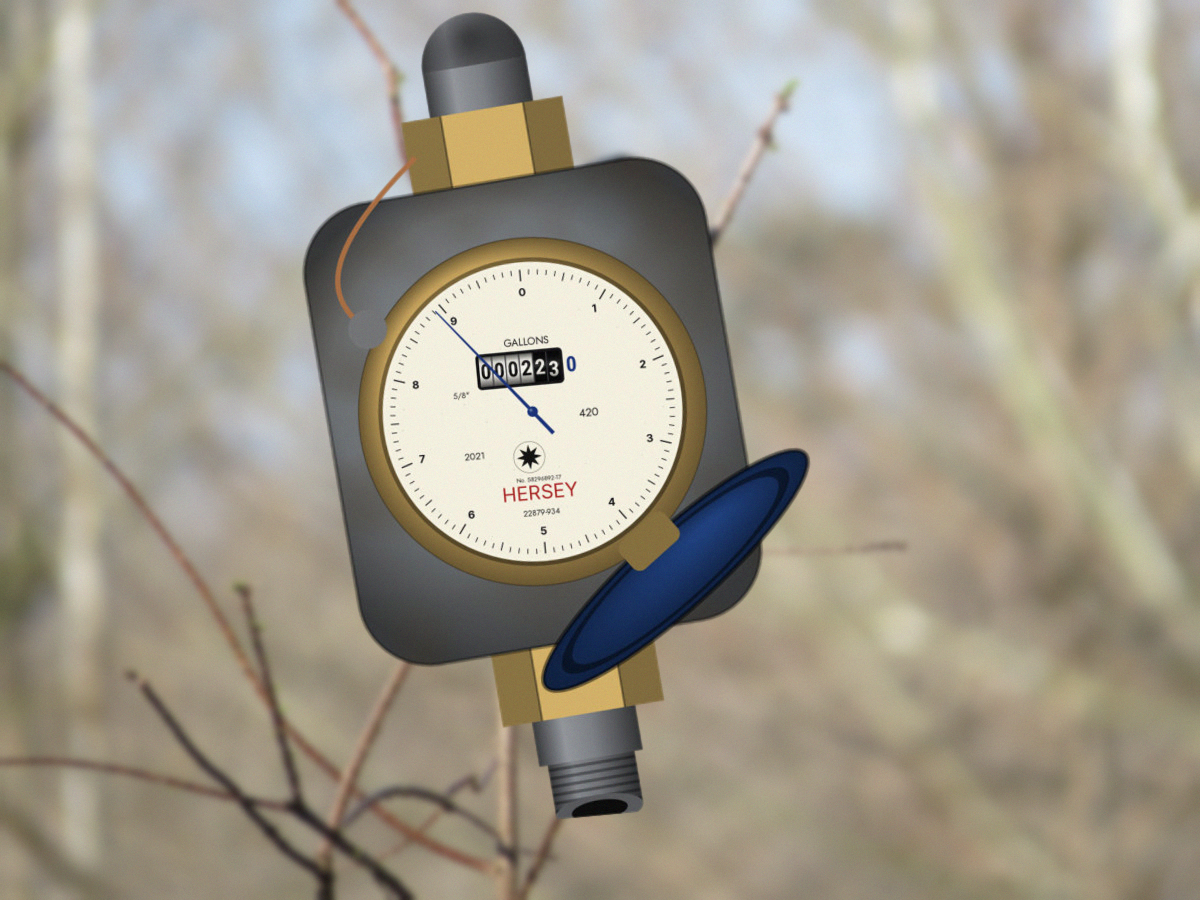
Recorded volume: **2228.9** gal
